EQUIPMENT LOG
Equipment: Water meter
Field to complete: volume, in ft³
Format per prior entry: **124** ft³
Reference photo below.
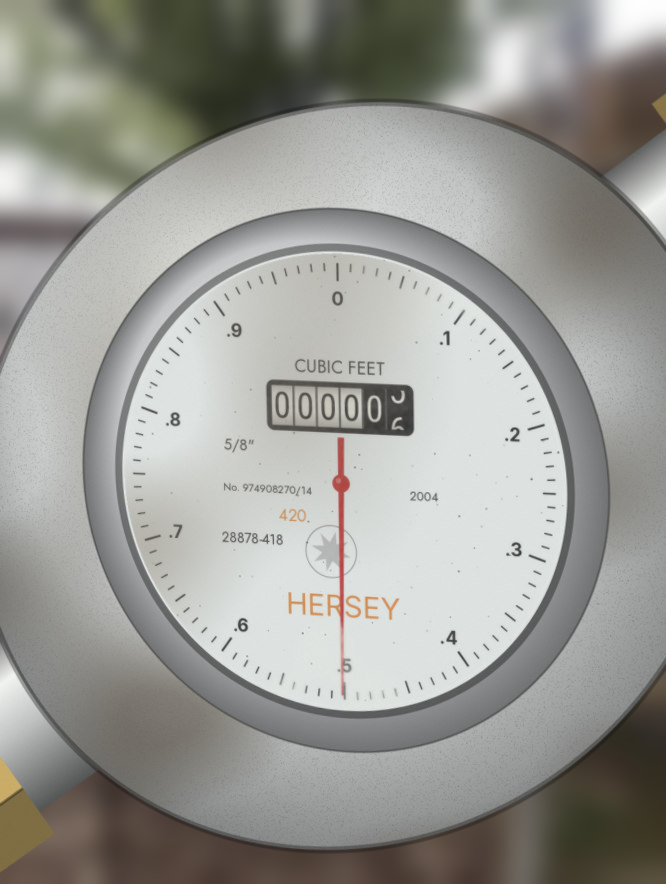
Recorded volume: **5.50** ft³
